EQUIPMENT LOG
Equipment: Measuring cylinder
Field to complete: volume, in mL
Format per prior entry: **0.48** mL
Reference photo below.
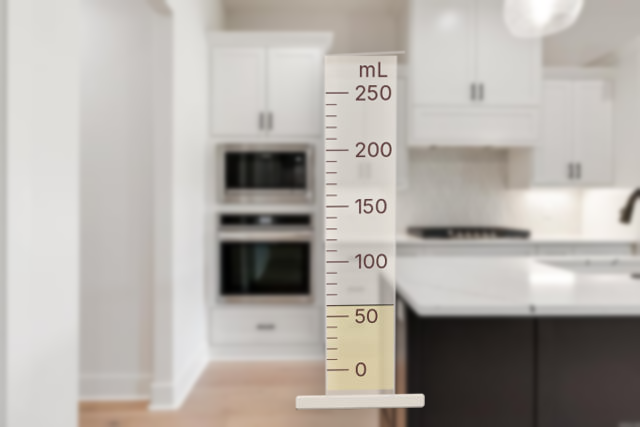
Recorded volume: **60** mL
